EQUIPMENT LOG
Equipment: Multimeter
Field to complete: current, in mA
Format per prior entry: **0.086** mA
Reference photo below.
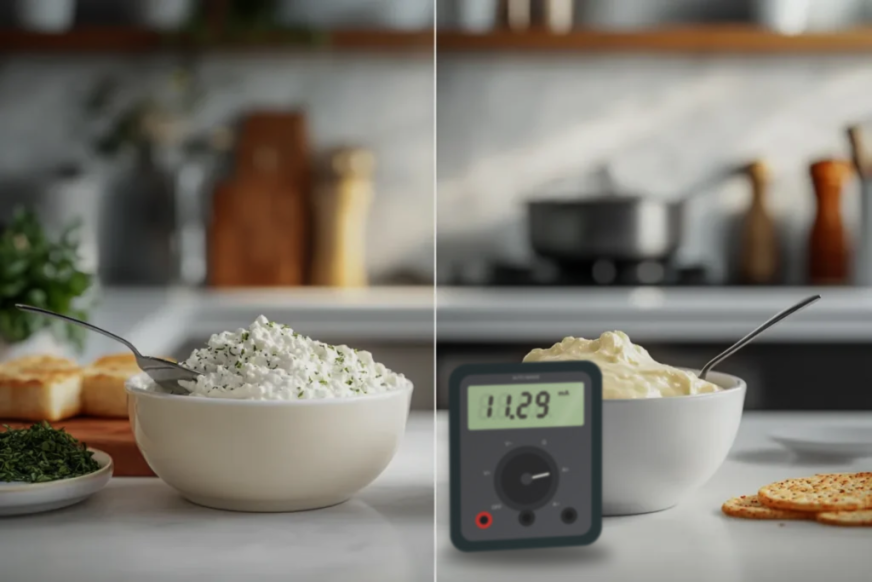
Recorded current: **11.29** mA
